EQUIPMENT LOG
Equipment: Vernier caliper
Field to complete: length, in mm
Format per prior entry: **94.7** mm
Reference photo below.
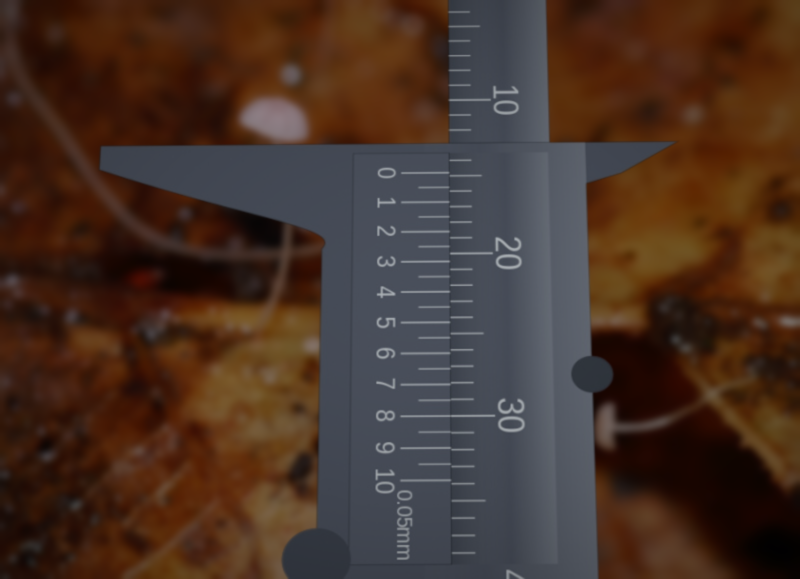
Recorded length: **14.8** mm
